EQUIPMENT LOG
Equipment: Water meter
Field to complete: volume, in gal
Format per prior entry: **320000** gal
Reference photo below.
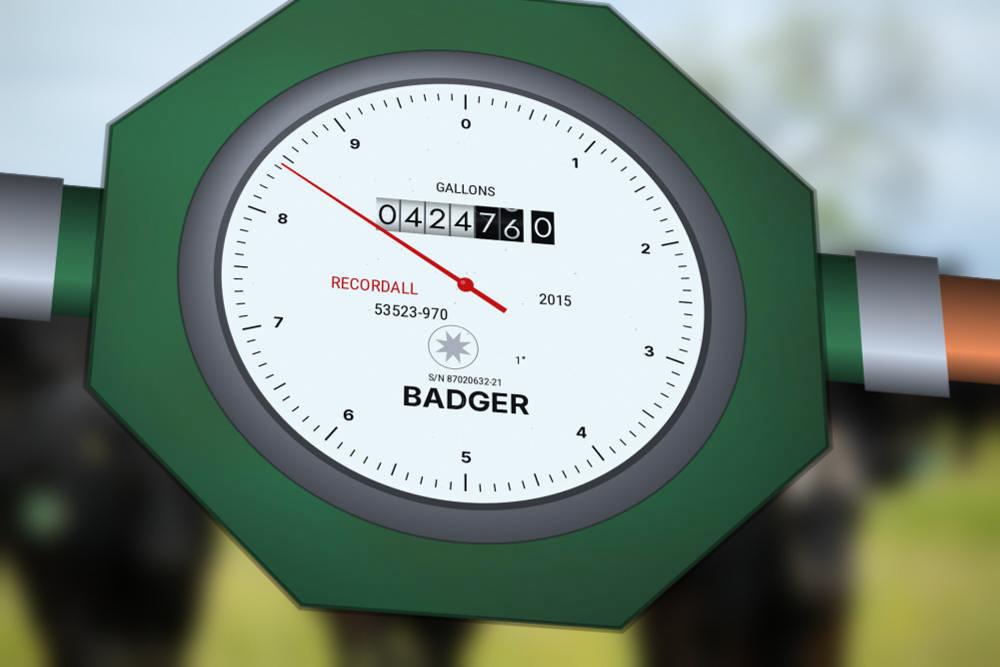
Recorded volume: **424758.4** gal
